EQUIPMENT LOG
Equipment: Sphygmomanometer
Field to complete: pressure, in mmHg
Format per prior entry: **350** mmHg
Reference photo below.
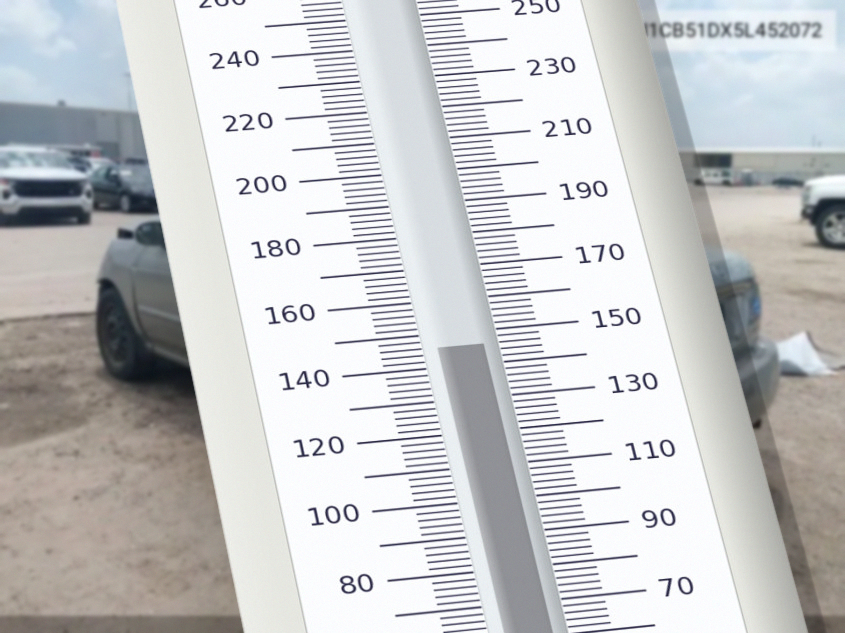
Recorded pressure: **146** mmHg
